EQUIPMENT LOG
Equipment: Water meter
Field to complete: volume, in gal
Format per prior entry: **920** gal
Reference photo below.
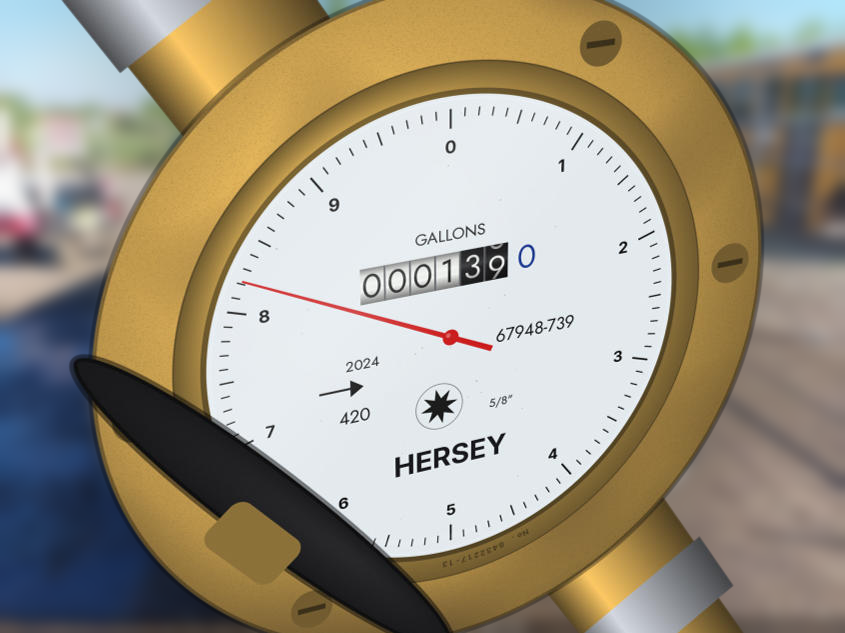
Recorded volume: **1388.2** gal
